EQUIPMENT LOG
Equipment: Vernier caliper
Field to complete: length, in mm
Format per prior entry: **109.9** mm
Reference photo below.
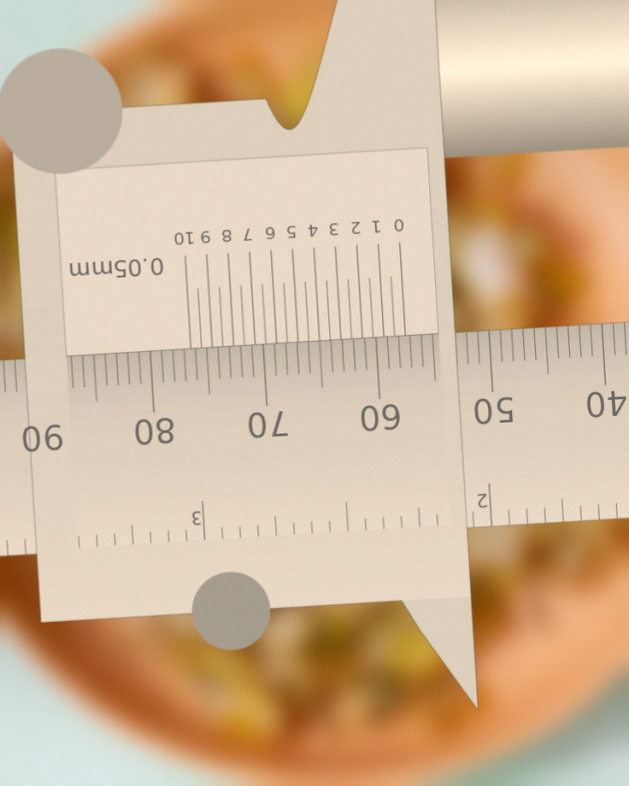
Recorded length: **57.4** mm
